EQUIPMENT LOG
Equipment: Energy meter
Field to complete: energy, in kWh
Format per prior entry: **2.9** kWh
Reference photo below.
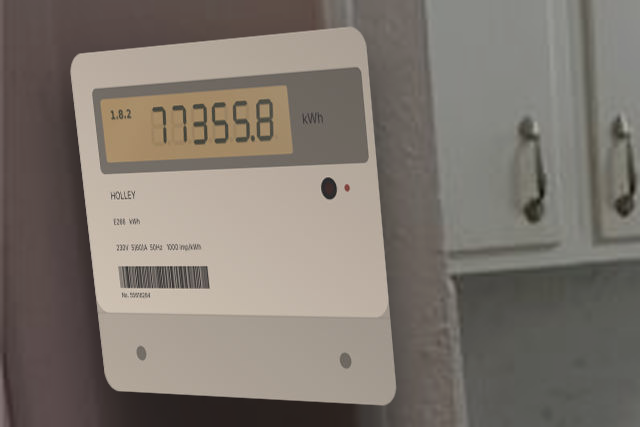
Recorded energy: **77355.8** kWh
